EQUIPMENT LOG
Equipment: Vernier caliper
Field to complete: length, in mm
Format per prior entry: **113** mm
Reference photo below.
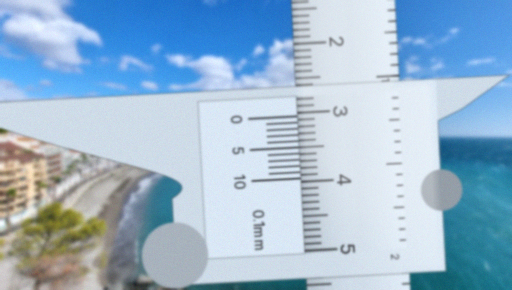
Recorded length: **30.5** mm
